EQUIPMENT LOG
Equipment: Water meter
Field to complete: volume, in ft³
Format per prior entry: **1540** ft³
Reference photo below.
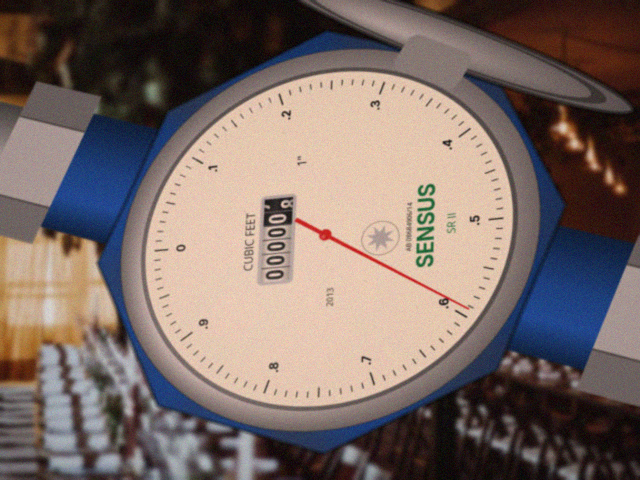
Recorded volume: **7.59** ft³
